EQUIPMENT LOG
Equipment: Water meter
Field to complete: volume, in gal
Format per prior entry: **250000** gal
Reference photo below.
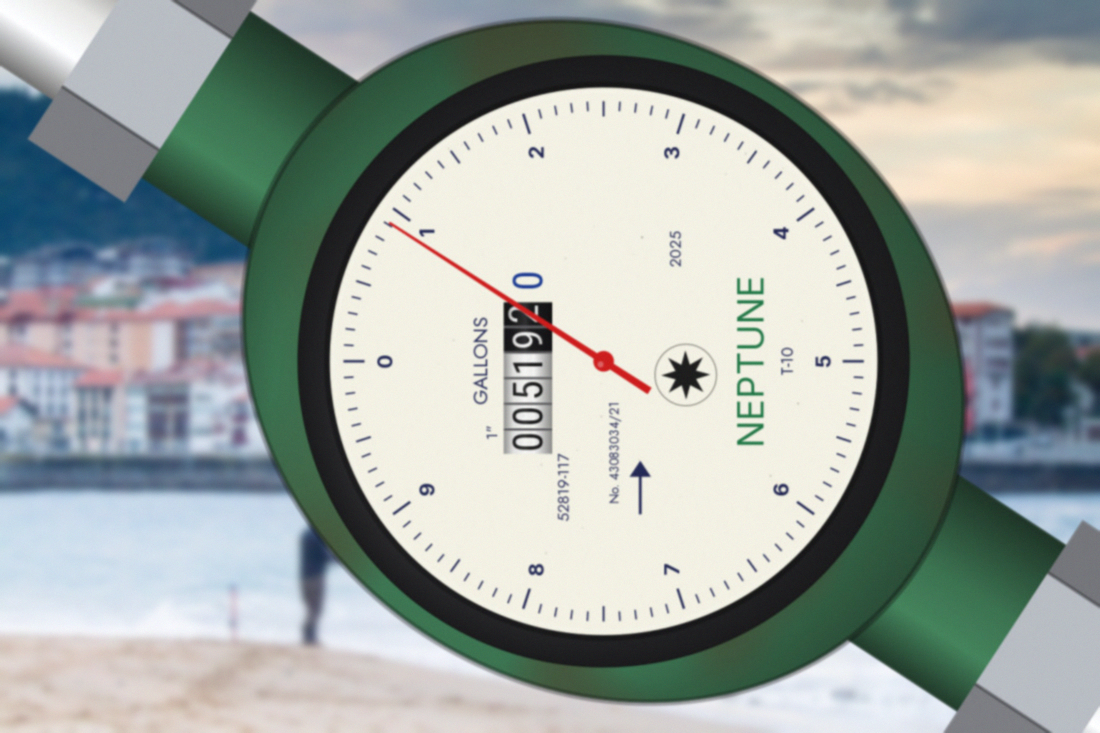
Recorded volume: **51920.9** gal
